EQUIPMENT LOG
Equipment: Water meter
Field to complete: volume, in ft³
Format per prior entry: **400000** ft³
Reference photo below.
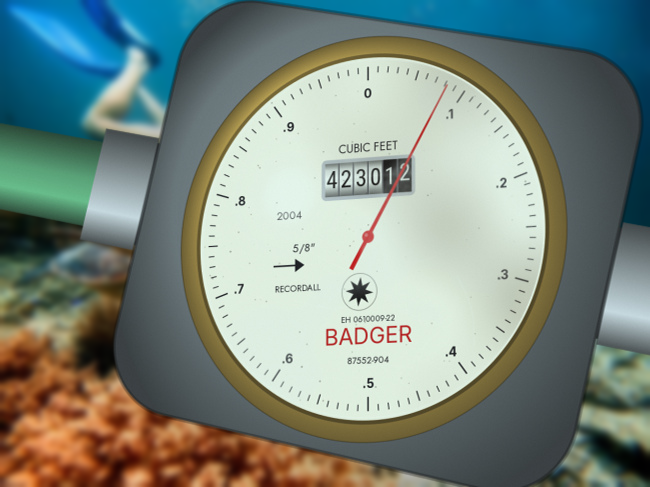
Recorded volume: **423012.08** ft³
